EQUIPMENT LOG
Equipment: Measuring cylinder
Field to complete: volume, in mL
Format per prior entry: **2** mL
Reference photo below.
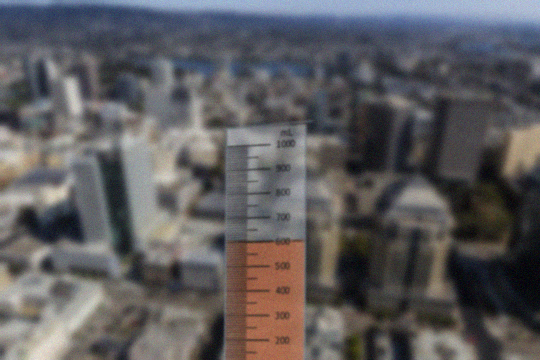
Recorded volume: **600** mL
